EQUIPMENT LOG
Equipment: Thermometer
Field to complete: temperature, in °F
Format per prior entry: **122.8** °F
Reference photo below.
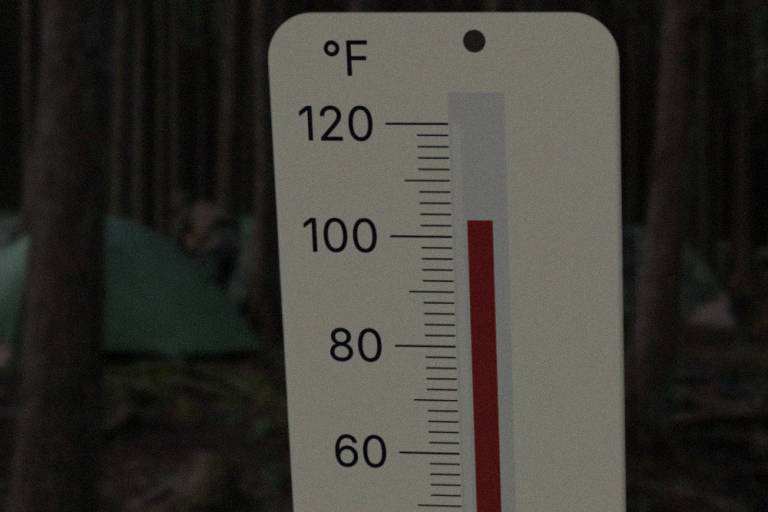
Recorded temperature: **103** °F
